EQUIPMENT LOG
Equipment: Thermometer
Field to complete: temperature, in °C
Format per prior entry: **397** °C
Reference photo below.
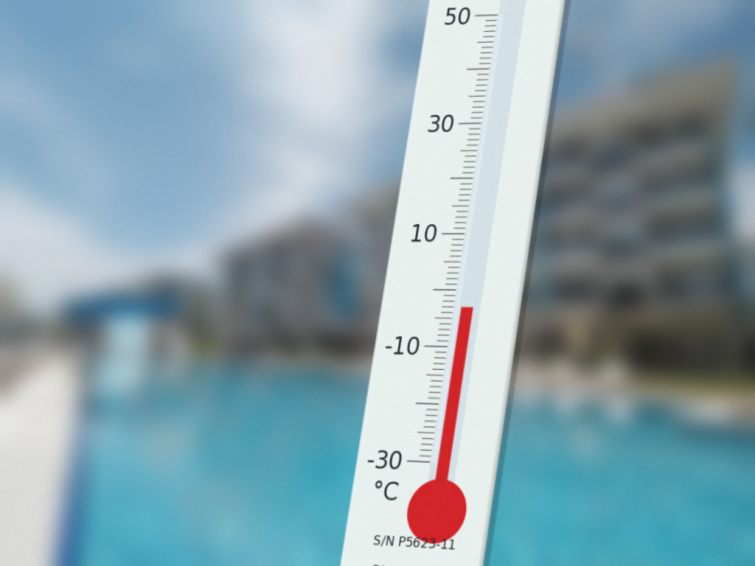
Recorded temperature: **-3** °C
